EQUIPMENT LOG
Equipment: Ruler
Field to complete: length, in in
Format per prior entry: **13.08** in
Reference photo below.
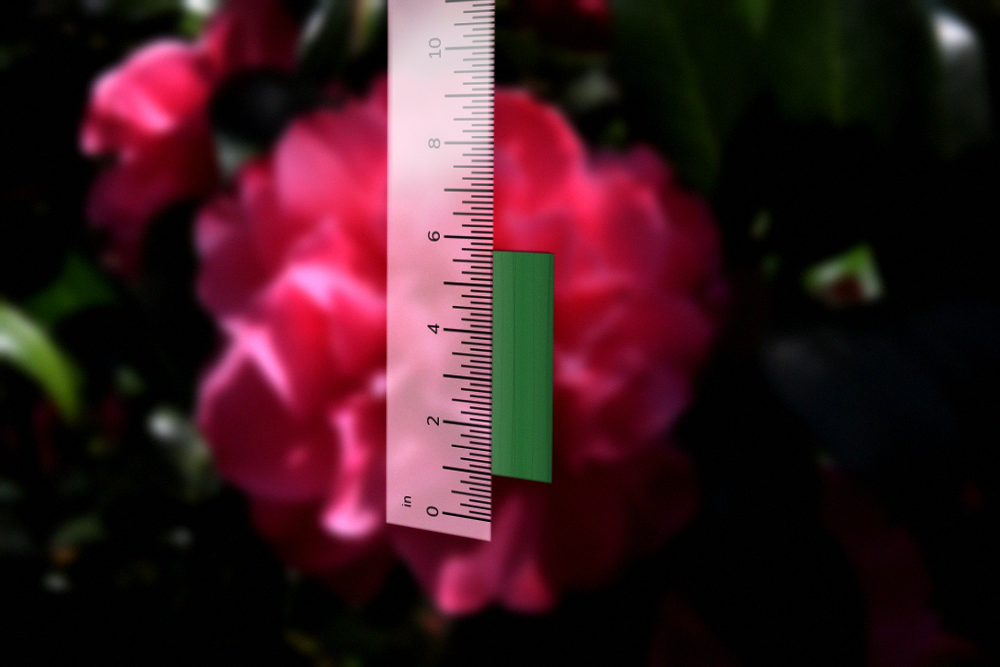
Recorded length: **4.75** in
